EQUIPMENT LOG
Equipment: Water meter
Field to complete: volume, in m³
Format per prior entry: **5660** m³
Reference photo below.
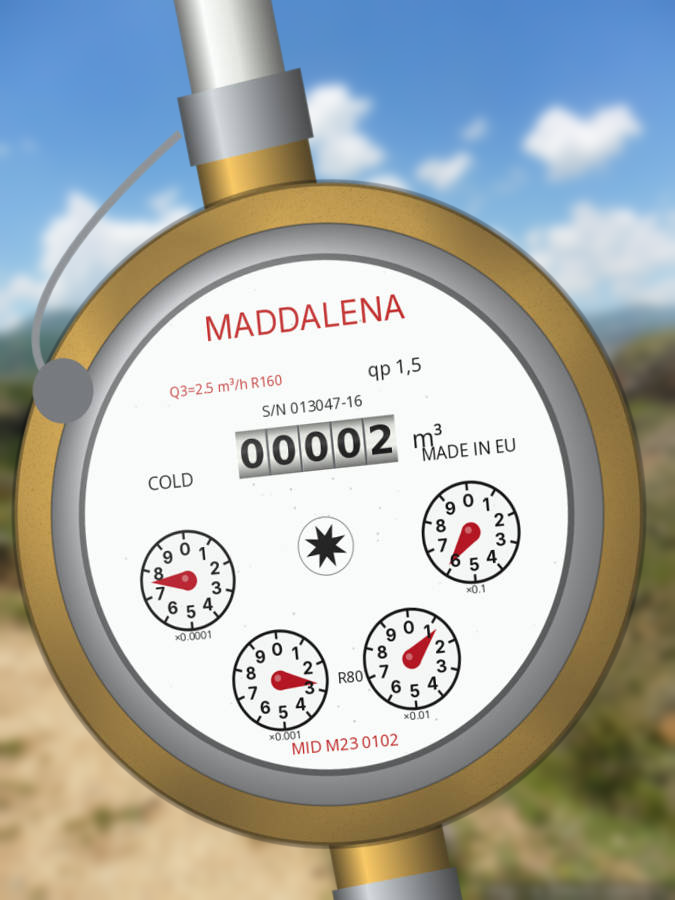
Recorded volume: **2.6127** m³
